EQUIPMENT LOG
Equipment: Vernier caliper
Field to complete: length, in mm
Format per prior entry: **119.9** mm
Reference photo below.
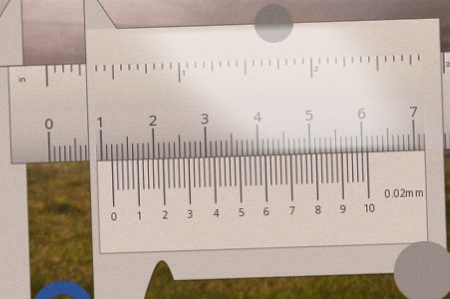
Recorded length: **12.0** mm
